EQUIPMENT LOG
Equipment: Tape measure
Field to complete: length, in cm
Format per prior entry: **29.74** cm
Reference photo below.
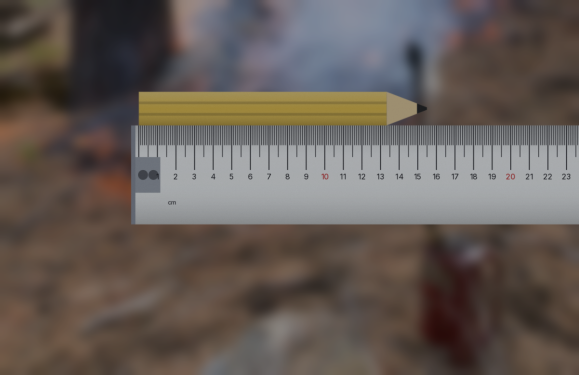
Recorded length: **15.5** cm
